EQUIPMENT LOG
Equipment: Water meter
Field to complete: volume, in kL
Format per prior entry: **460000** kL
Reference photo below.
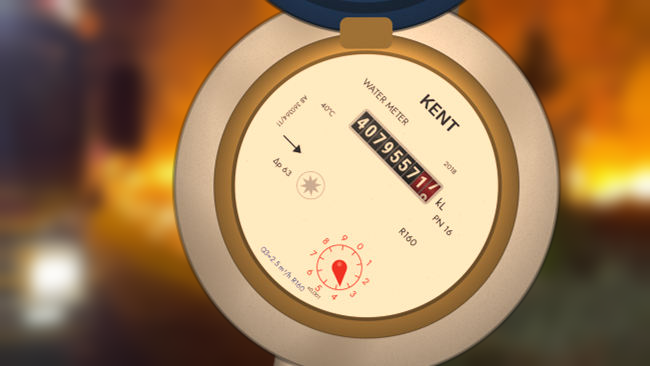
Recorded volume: **4079557.173** kL
